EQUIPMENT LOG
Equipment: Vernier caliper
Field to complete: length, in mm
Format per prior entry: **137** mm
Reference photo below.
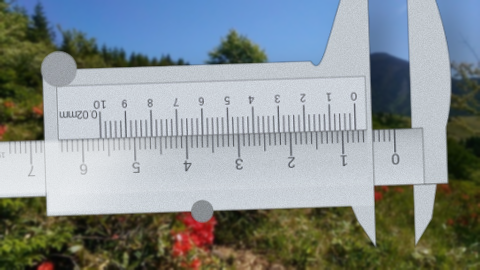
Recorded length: **7.5** mm
